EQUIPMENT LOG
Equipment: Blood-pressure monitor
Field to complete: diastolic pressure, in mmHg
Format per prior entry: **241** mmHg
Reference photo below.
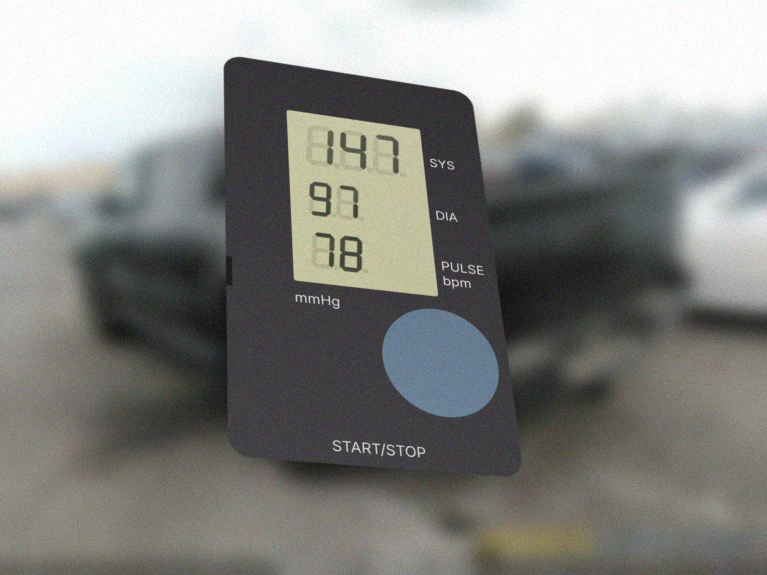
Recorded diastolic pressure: **97** mmHg
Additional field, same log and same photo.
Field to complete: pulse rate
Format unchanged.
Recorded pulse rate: **78** bpm
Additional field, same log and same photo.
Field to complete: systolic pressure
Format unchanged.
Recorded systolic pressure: **147** mmHg
